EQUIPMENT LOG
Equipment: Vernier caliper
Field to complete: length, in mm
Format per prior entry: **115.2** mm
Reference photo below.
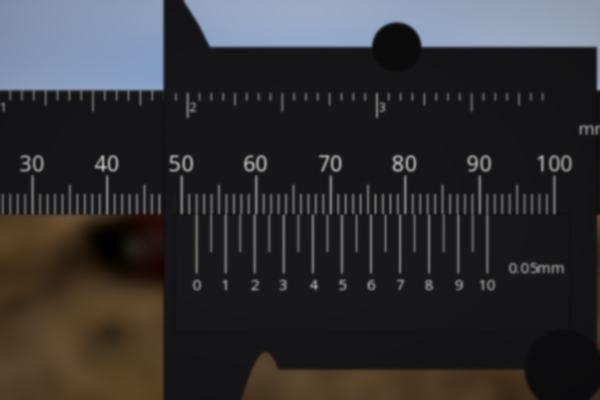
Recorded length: **52.0** mm
